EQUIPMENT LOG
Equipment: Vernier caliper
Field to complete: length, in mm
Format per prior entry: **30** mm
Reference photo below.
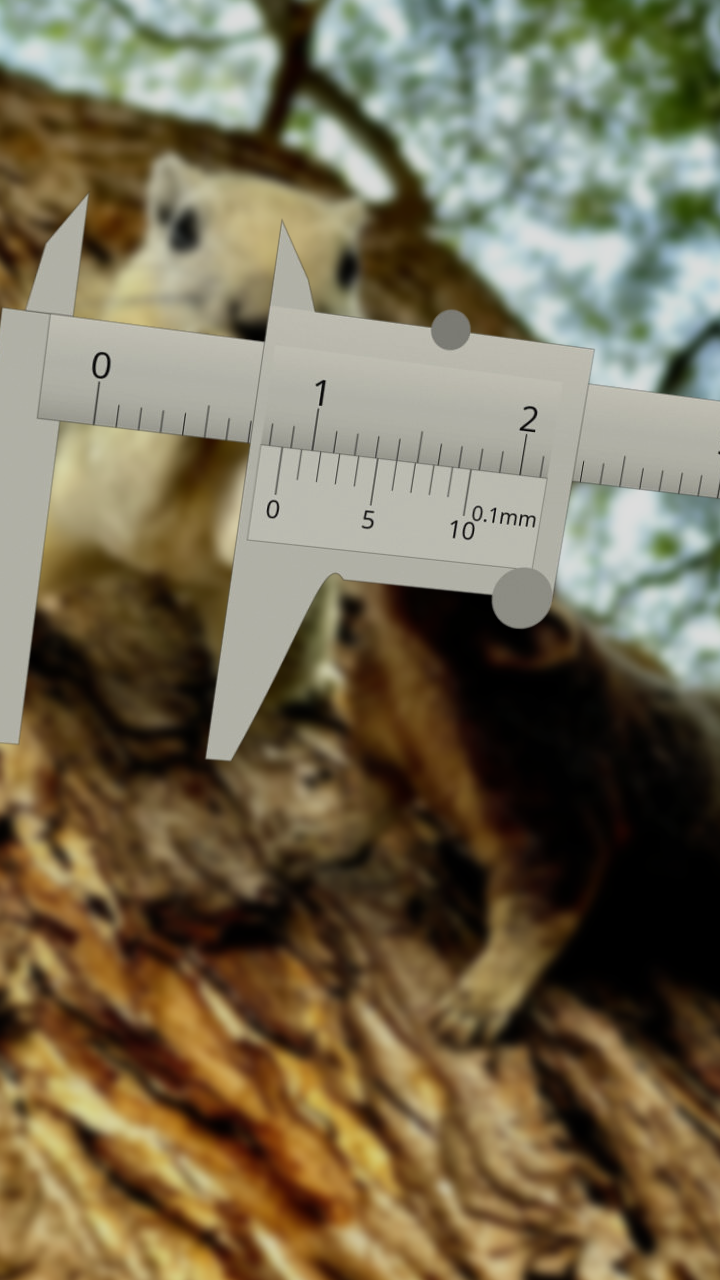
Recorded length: **8.6** mm
